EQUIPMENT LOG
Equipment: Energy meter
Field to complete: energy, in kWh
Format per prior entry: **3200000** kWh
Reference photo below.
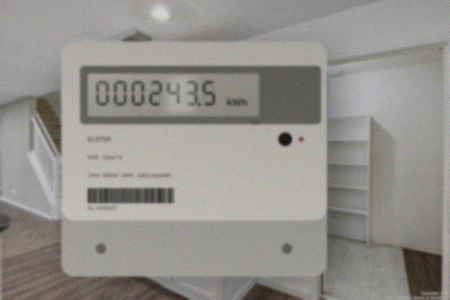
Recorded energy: **243.5** kWh
